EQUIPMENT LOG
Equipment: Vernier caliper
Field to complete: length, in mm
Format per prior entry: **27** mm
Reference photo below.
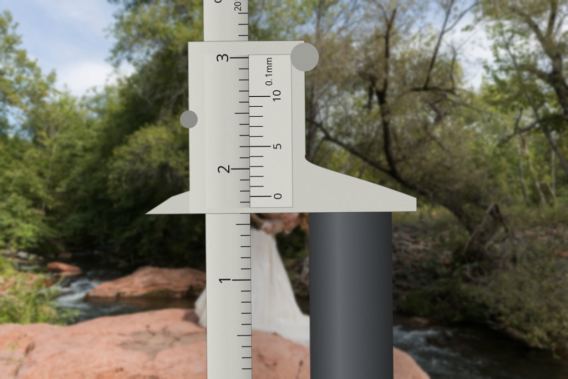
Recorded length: **17.5** mm
